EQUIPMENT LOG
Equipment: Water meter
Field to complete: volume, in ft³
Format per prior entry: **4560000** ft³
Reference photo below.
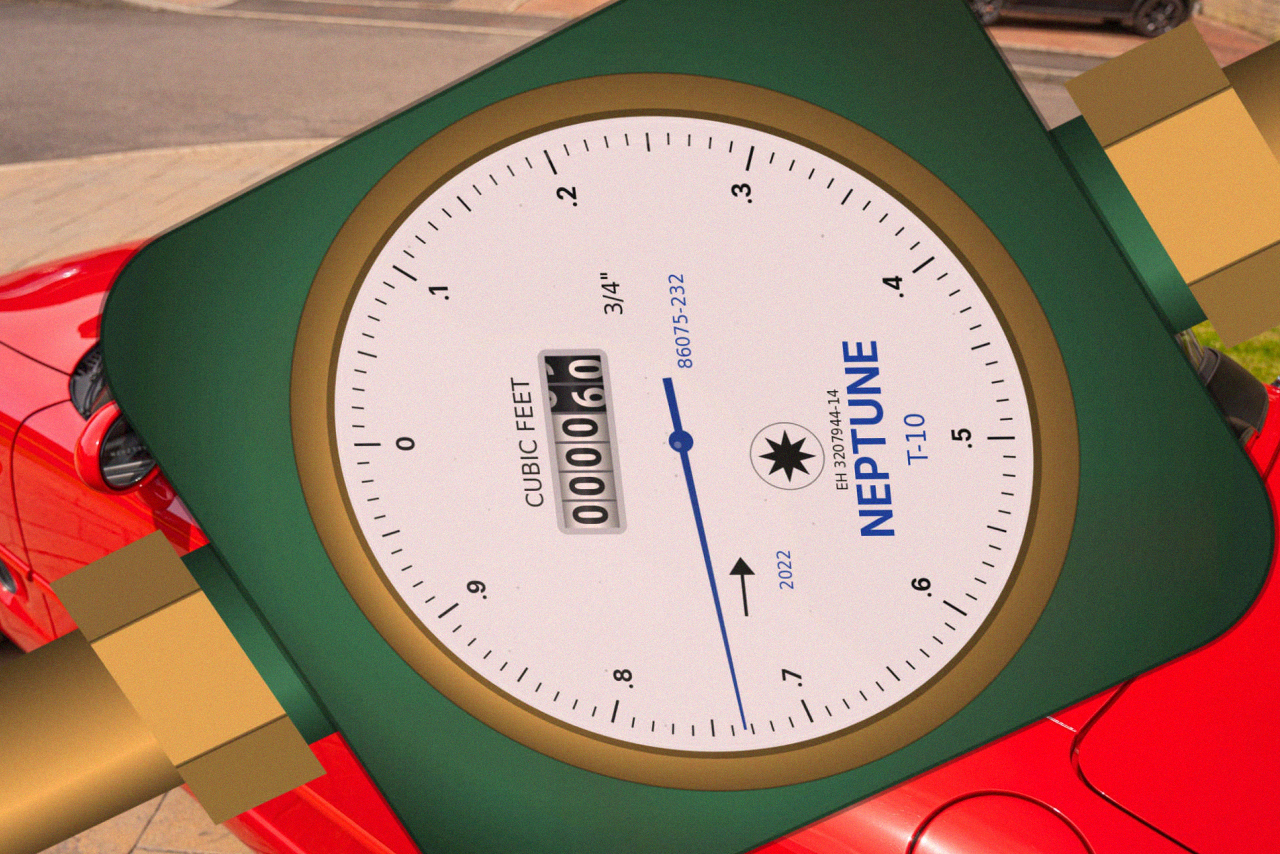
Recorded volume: **59.73** ft³
